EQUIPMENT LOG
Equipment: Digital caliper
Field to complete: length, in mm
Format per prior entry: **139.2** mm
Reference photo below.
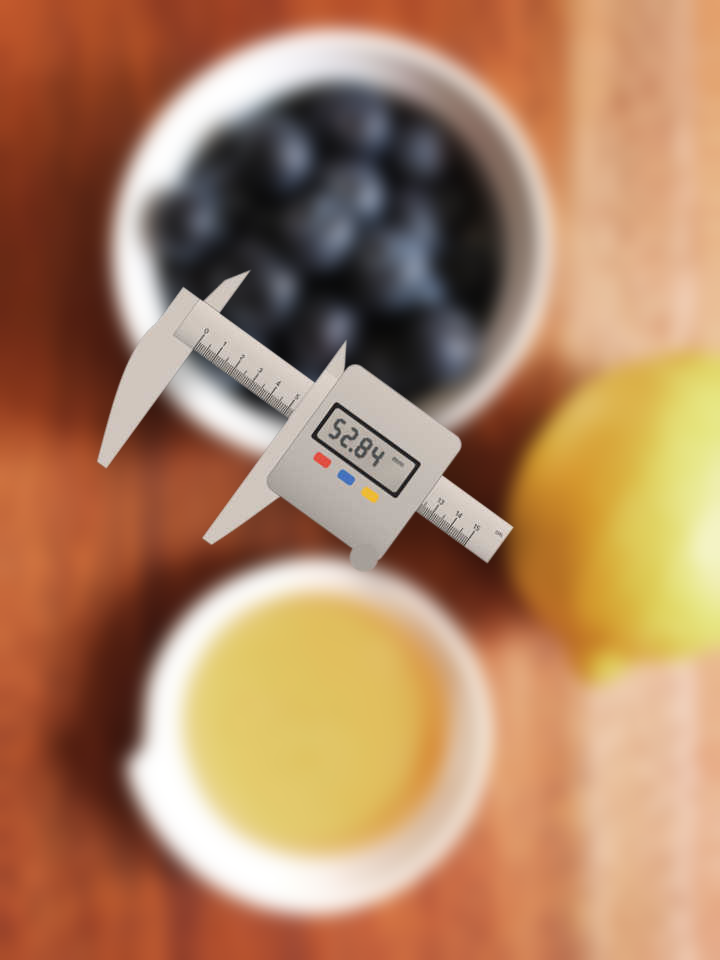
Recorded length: **52.84** mm
